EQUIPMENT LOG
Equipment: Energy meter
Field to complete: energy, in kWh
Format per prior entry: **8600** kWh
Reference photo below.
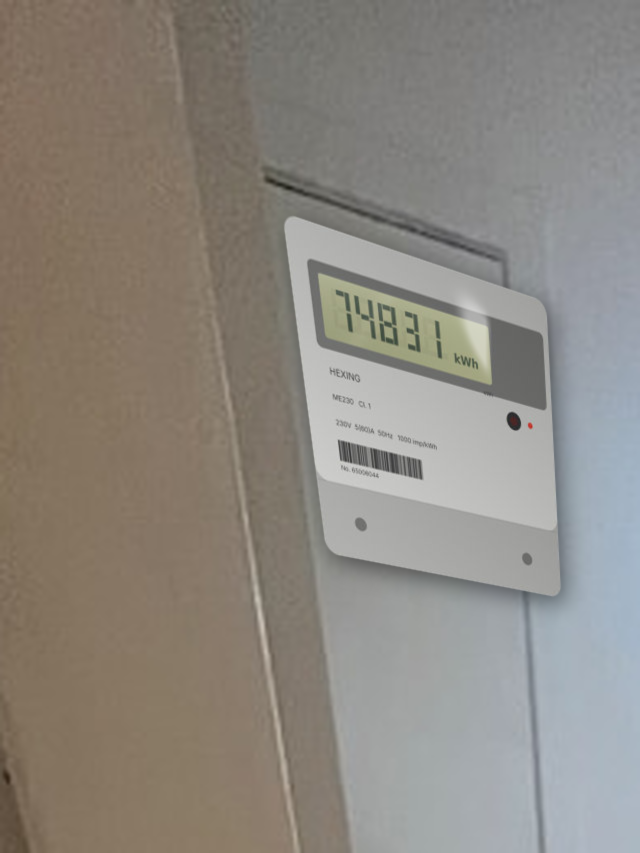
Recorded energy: **74831** kWh
